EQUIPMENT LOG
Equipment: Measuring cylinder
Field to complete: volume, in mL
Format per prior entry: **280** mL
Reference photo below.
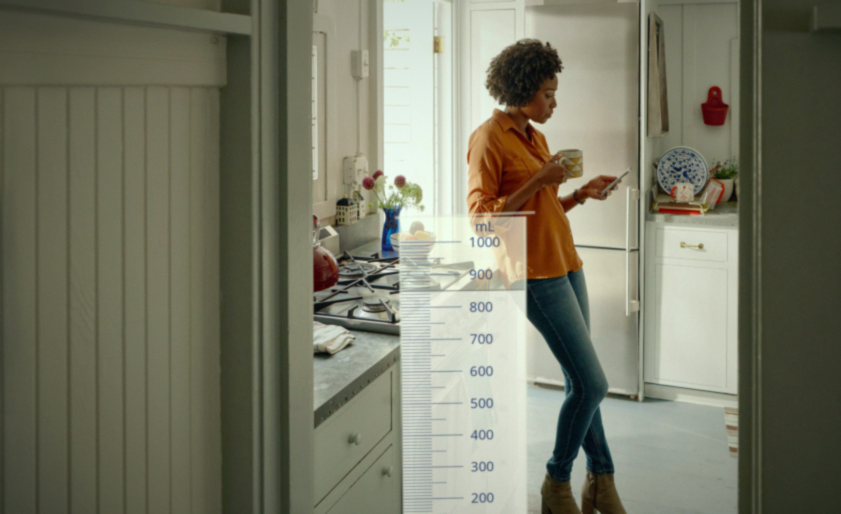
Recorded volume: **850** mL
